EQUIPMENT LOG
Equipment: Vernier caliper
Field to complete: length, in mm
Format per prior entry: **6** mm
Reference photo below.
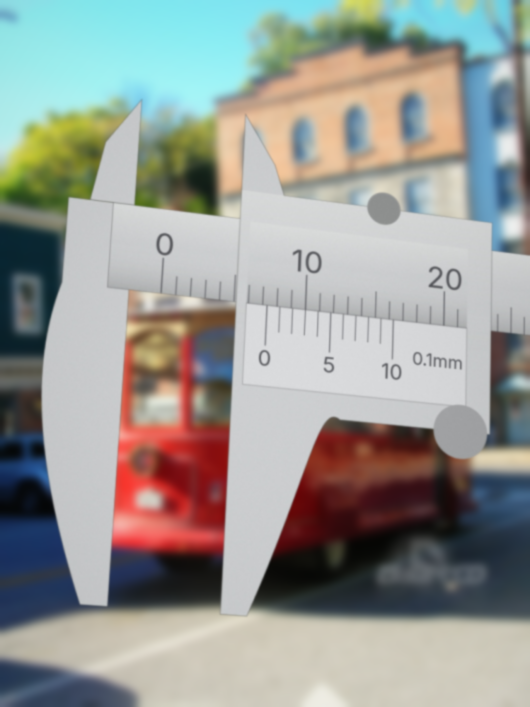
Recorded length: **7.3** mm
